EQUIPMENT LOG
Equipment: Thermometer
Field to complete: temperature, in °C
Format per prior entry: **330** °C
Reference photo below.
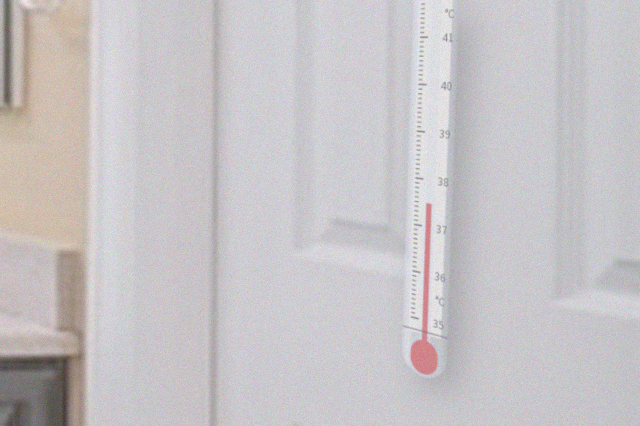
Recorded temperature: **37.5** °C
